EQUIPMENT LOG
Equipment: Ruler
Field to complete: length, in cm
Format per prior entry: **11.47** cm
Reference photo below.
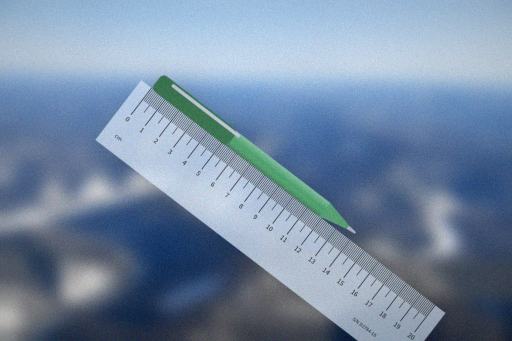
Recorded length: **14** cm
